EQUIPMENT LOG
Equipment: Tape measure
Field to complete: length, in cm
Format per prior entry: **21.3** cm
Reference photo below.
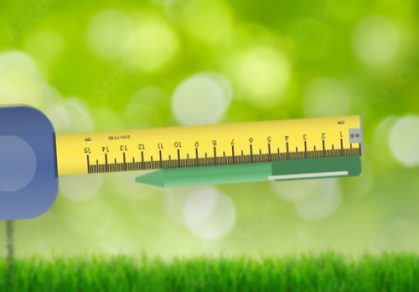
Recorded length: **13** cm
